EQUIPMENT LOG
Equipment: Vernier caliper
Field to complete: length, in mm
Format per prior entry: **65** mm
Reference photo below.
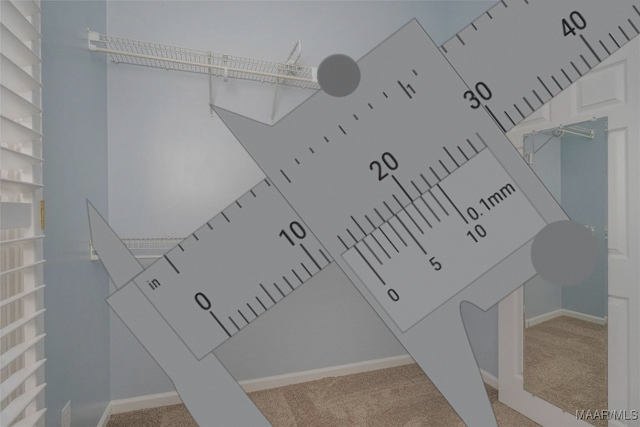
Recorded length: **13.6** mm
